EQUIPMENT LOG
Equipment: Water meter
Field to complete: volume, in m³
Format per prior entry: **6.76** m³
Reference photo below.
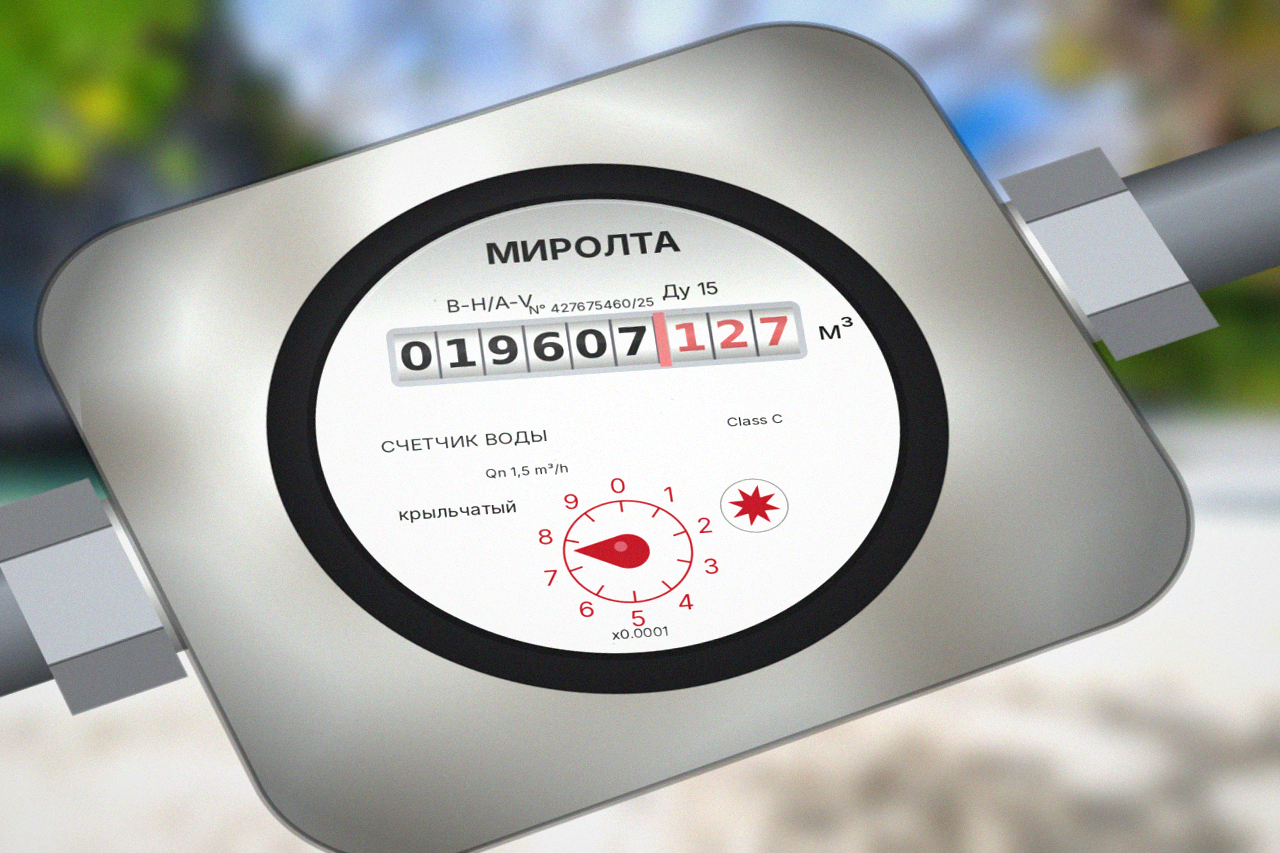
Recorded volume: **19607.1277** m³
